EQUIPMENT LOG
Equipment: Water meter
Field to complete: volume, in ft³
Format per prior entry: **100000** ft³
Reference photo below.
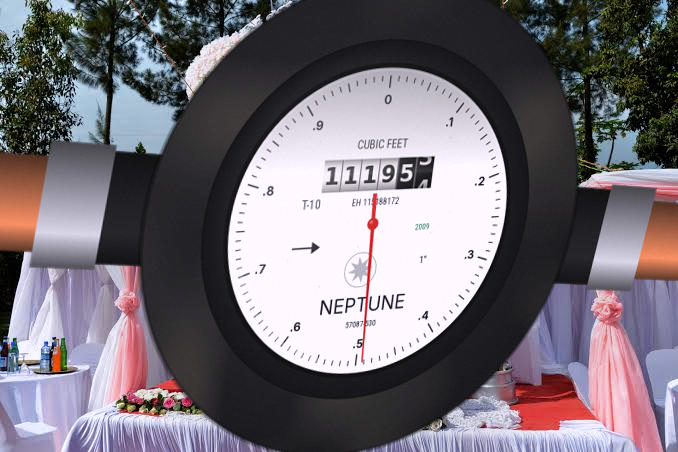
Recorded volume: **111953.49** ft³
